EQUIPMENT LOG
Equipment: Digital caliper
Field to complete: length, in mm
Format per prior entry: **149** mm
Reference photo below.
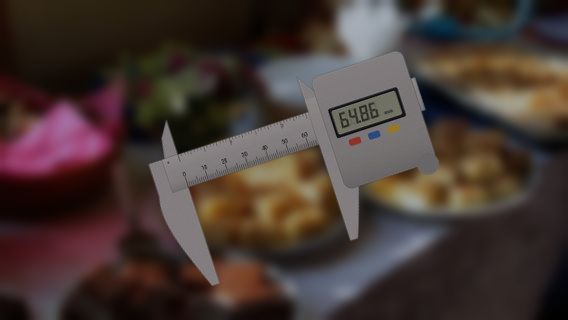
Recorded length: **64.86** mm
